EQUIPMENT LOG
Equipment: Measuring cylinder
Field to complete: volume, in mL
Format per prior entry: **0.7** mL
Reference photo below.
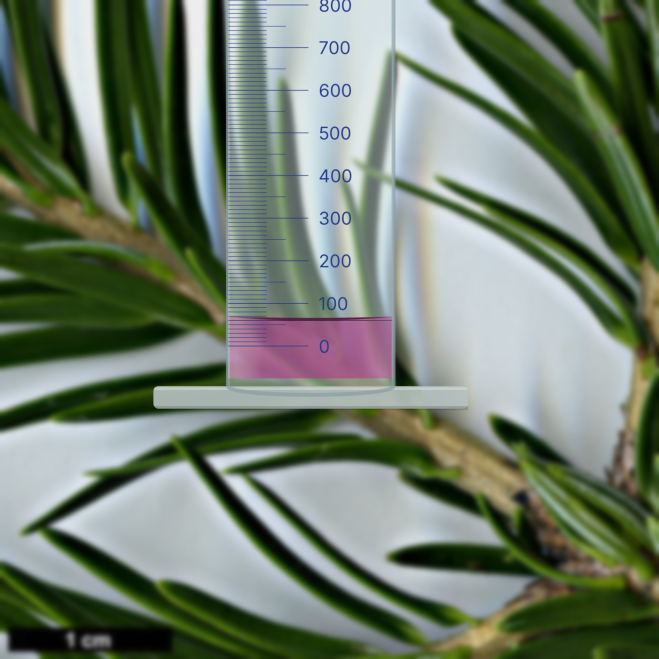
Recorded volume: **60** mL
